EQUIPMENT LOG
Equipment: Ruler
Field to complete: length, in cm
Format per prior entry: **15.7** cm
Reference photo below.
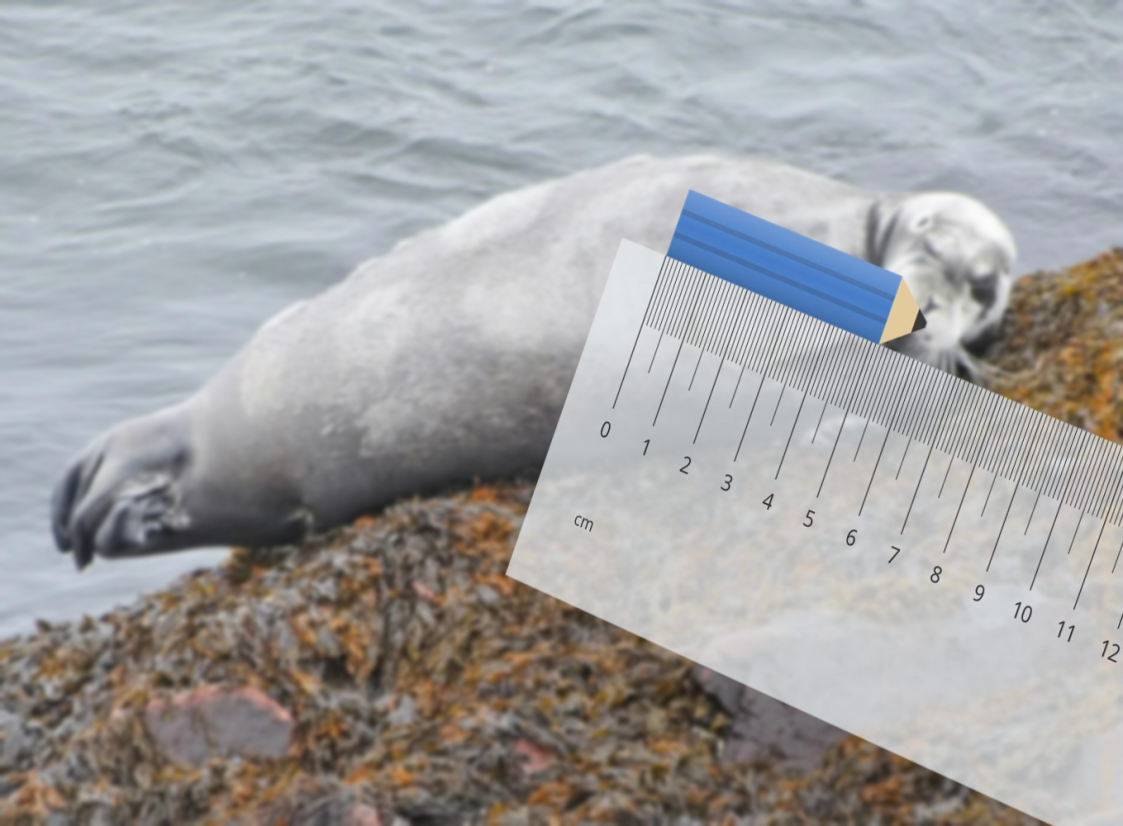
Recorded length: **6** cm
